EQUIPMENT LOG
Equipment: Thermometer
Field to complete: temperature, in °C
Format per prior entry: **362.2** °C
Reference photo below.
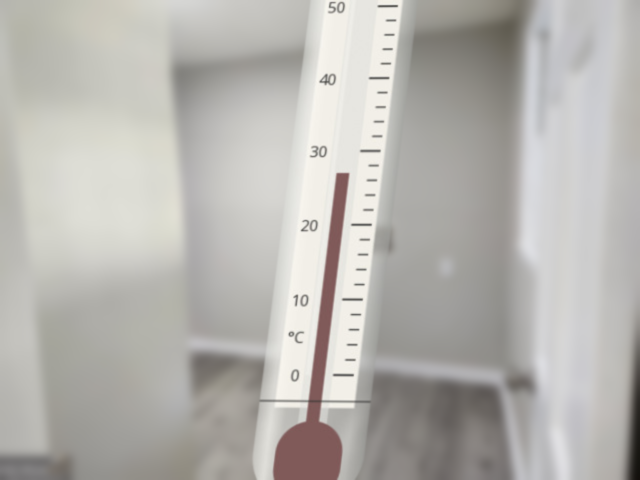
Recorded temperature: **27** °C
